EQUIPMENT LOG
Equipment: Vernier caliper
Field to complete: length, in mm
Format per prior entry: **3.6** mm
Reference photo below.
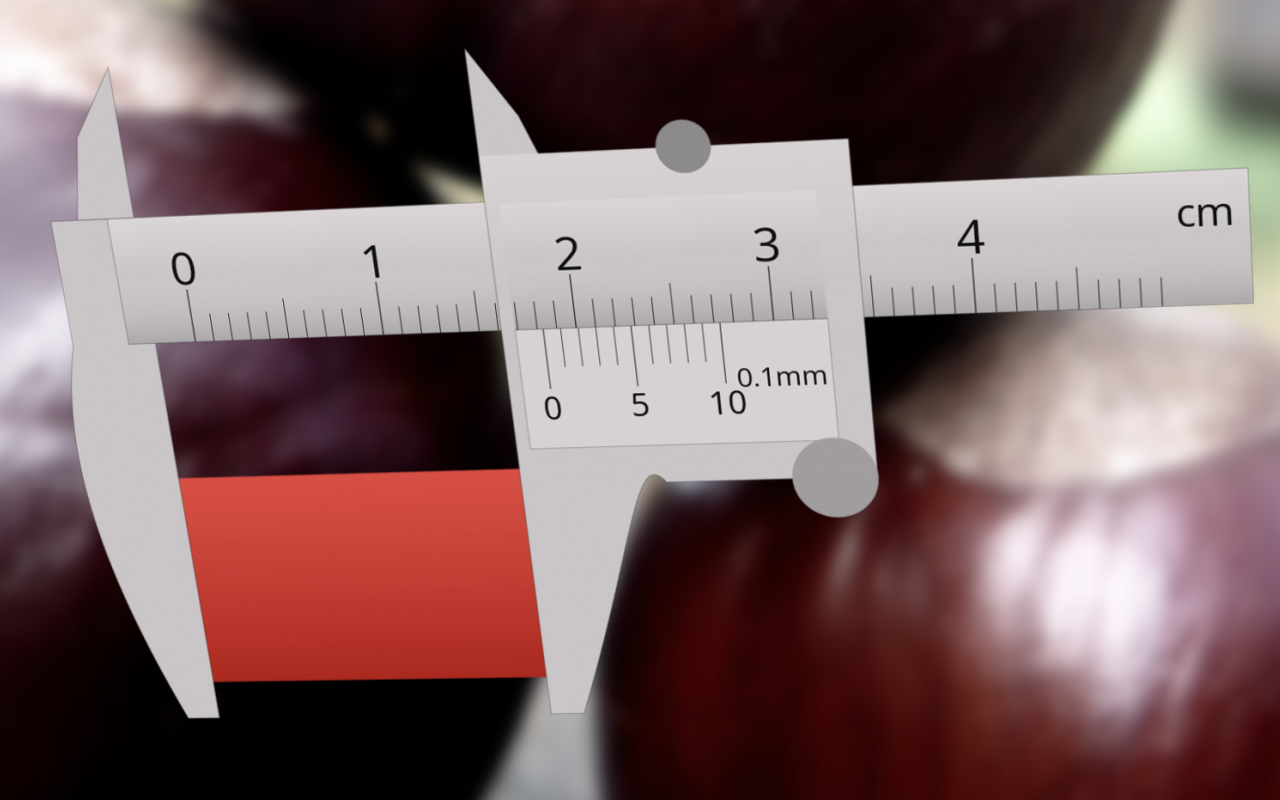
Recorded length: **18.3** mm
